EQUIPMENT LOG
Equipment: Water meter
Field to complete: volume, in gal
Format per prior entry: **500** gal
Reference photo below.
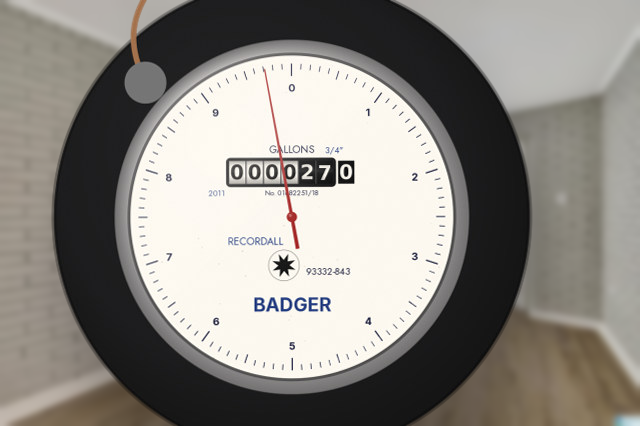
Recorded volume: **269.7** gal
